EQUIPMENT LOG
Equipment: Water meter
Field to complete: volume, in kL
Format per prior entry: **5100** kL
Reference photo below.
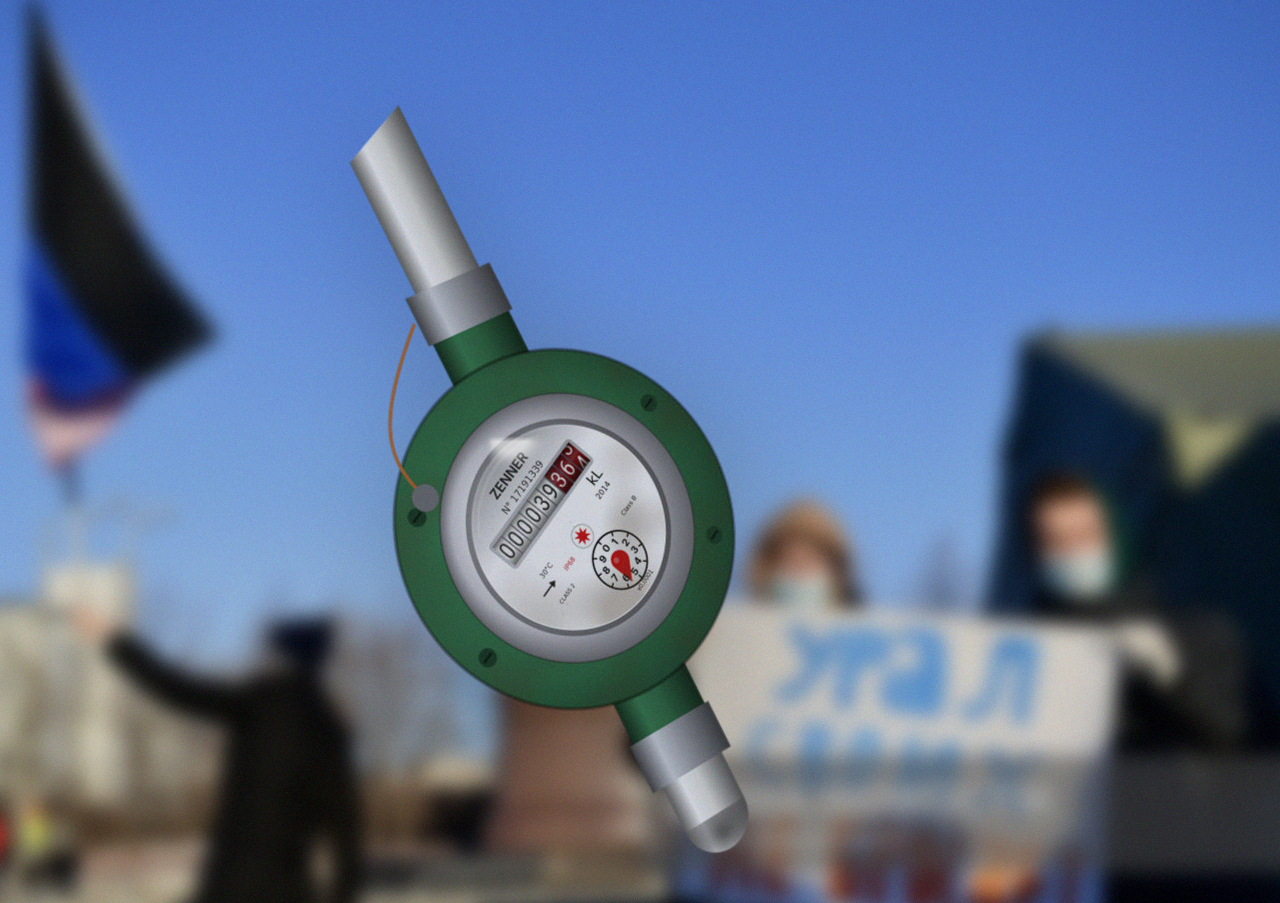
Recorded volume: **39.3635** kL
